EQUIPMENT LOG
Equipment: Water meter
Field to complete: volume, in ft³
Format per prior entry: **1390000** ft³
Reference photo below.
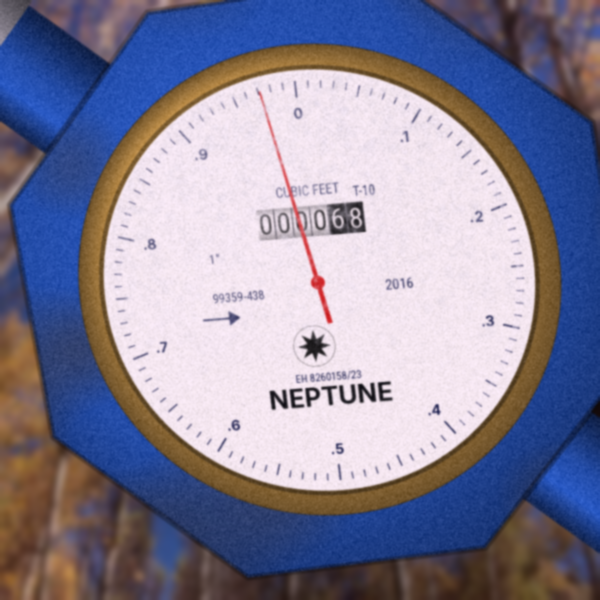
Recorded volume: **67.97** ft³
